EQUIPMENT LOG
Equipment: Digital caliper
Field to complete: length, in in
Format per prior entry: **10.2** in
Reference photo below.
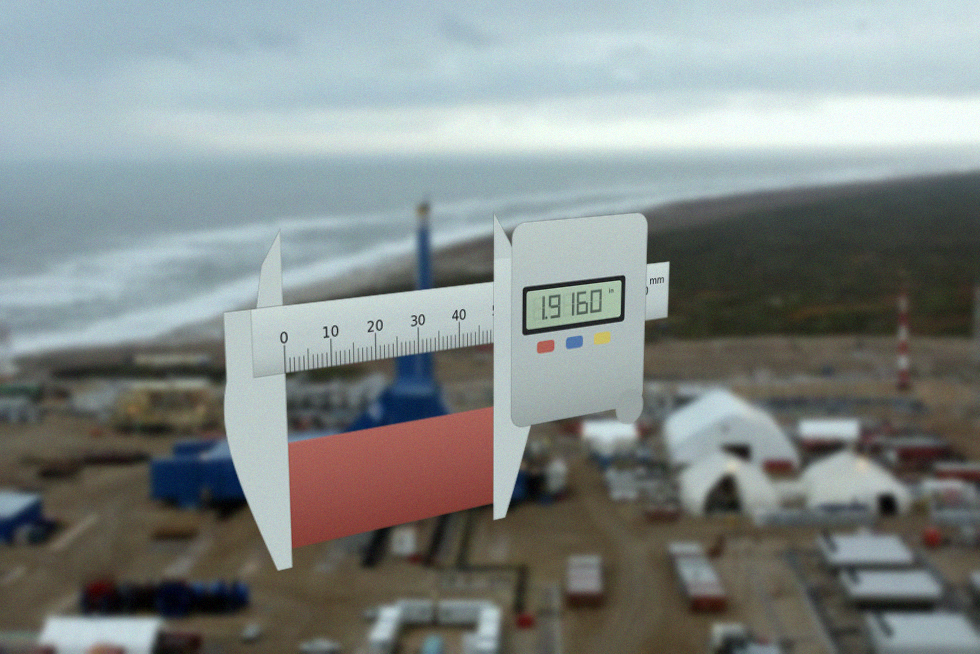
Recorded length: **1.9160** in
